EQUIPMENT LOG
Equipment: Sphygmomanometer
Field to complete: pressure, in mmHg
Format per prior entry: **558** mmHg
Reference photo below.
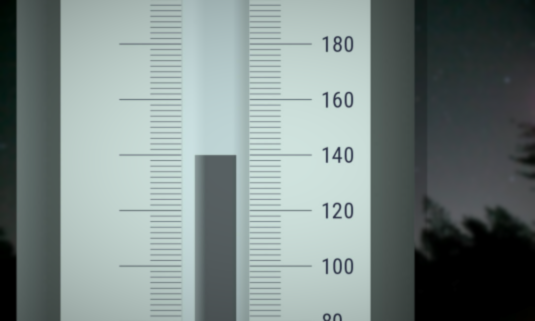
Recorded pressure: **140** mmHg
